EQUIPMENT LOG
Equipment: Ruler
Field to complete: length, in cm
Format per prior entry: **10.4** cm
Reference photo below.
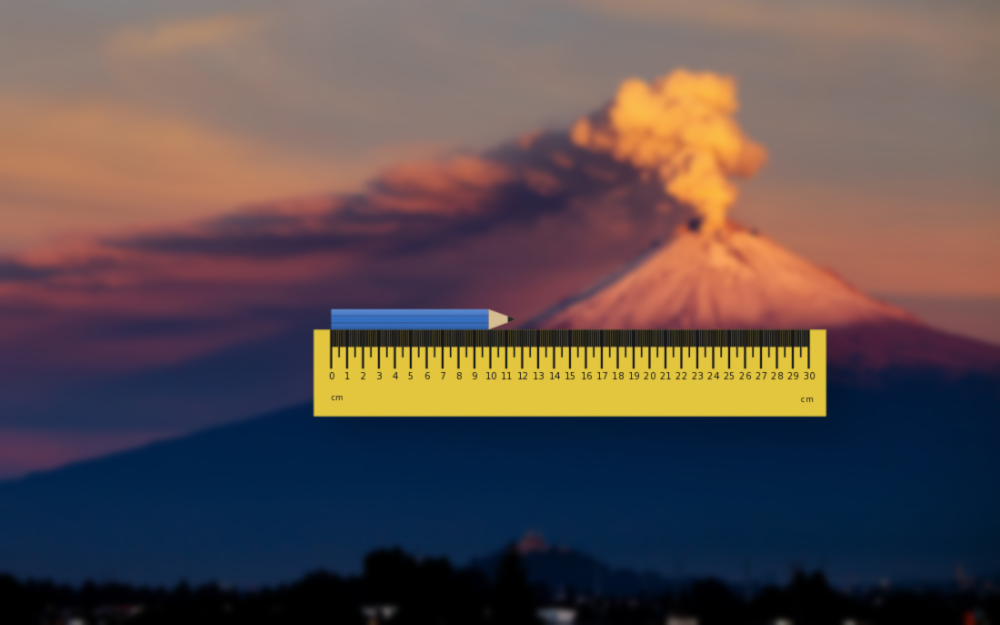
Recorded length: **11.5** cm
